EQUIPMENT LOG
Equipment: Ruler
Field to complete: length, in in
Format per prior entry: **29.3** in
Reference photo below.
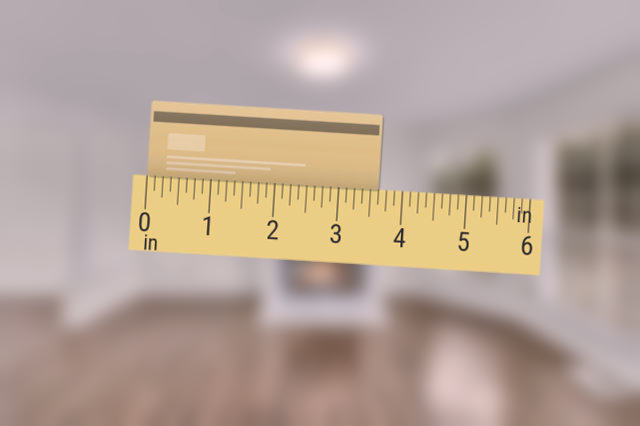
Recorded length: **3.625** in
